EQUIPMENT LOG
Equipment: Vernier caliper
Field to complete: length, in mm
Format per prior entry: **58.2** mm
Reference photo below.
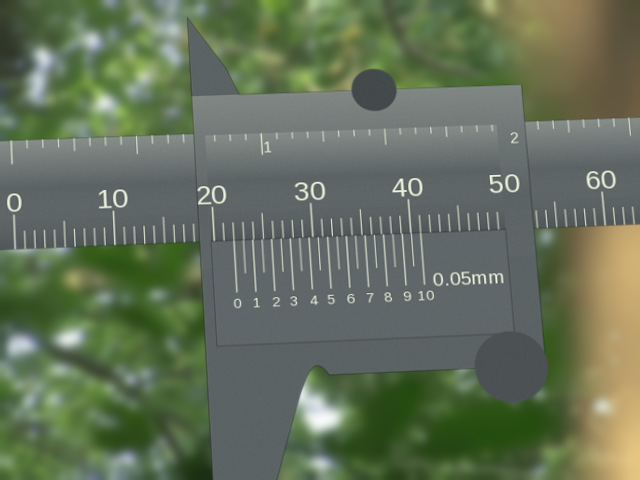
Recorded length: **22.0** mm
